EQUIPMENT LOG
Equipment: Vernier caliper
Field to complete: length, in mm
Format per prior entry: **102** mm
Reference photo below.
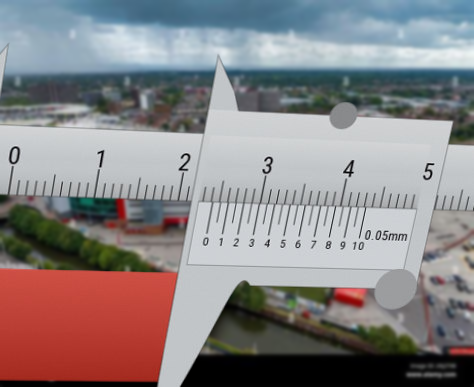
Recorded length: **24.2** mm
